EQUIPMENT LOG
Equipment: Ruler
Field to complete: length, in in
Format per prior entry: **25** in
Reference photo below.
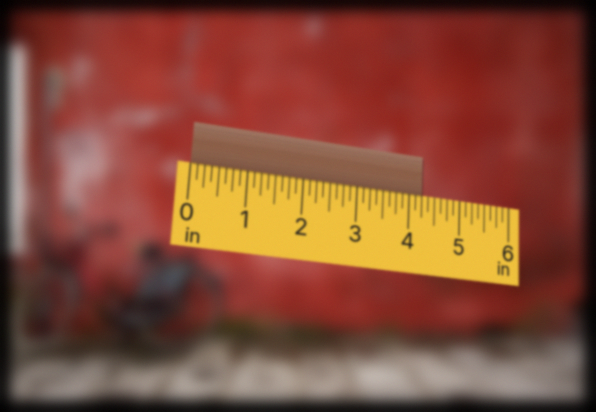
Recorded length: **4.25** in
